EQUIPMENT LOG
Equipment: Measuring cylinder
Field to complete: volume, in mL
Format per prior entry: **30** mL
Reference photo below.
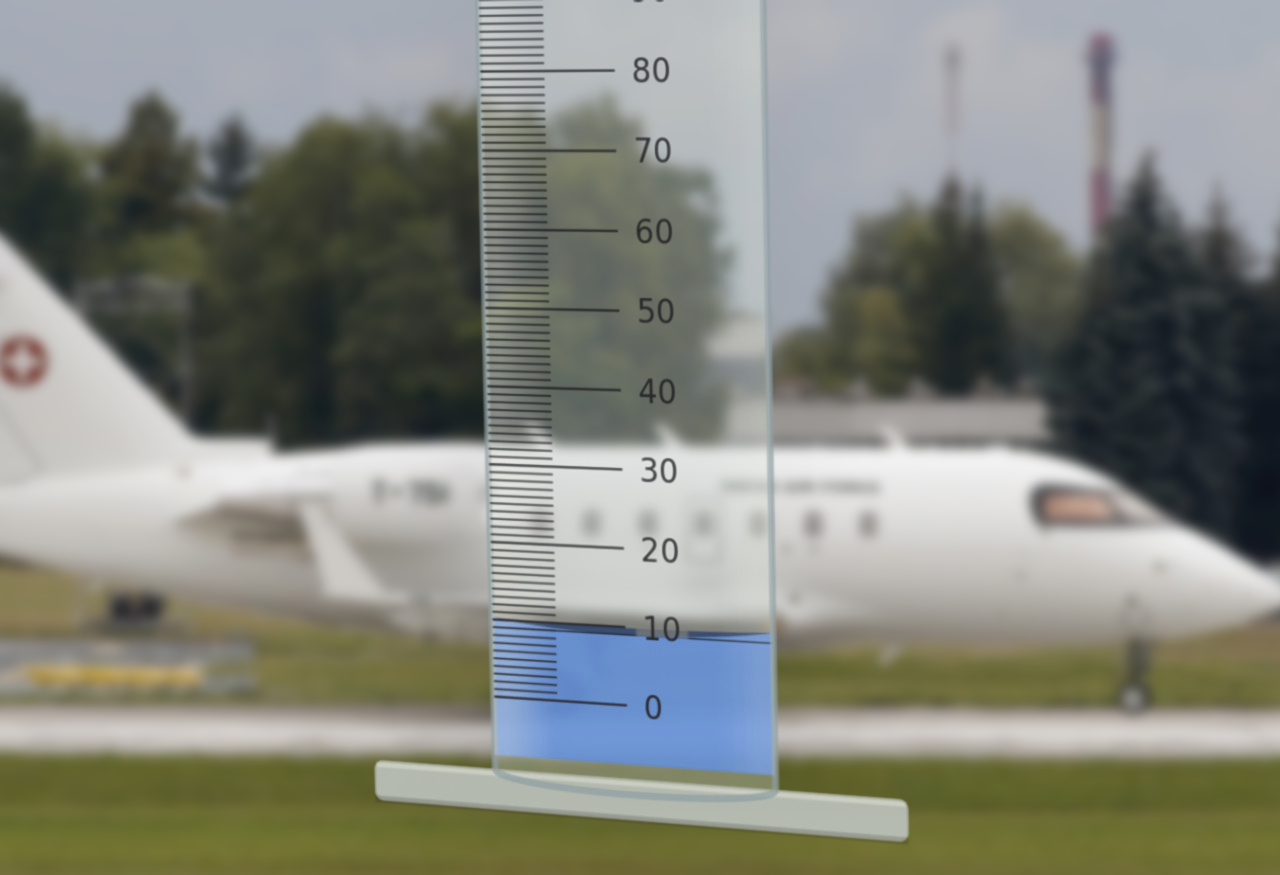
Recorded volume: **9** mL
